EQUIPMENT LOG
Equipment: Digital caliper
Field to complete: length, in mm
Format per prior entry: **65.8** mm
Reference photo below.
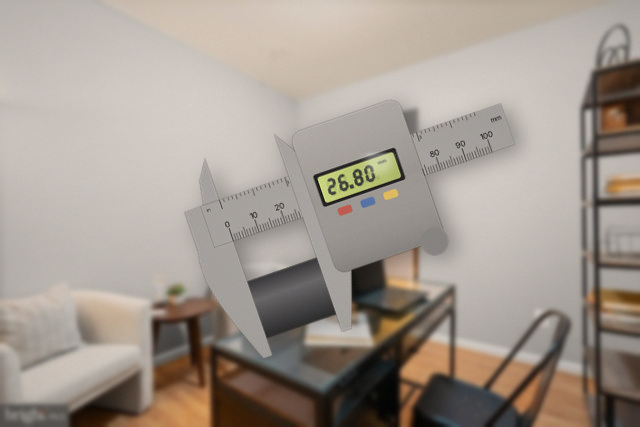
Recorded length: **26.80** mm
